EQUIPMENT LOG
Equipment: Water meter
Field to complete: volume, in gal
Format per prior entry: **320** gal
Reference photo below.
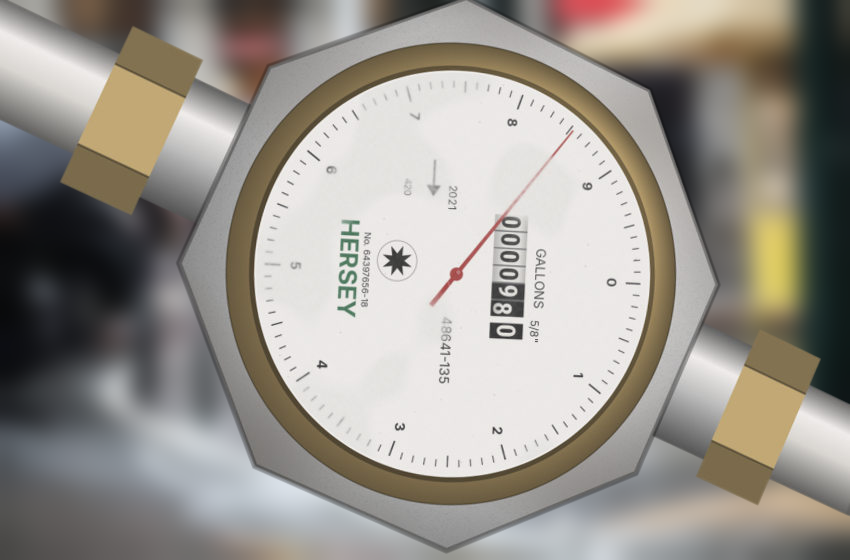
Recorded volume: **978.5** gal
